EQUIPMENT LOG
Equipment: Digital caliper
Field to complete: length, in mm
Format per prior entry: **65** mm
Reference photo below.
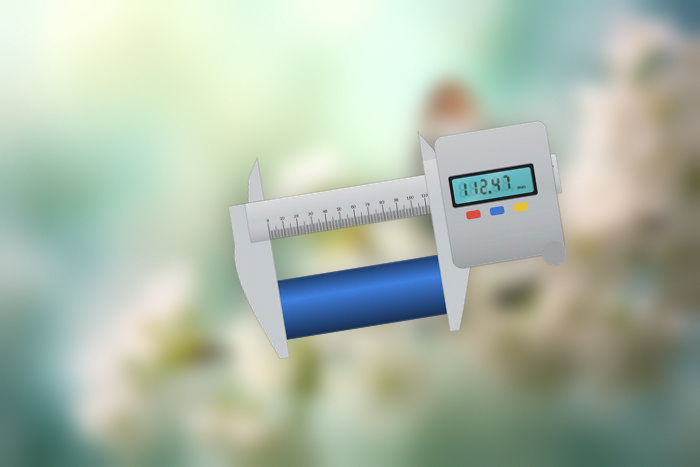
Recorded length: **112.47** mm
